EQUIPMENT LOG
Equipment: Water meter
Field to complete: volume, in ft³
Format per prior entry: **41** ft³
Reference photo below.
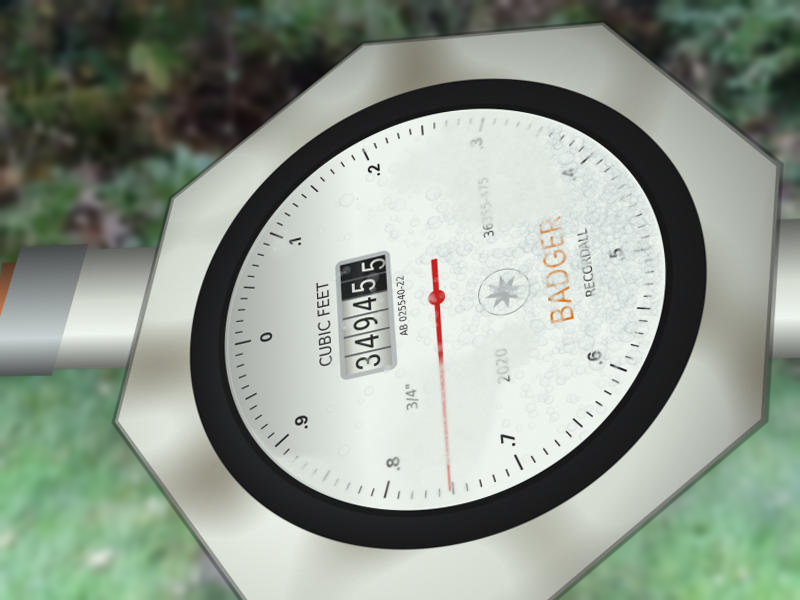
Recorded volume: **349454.75** ft³
